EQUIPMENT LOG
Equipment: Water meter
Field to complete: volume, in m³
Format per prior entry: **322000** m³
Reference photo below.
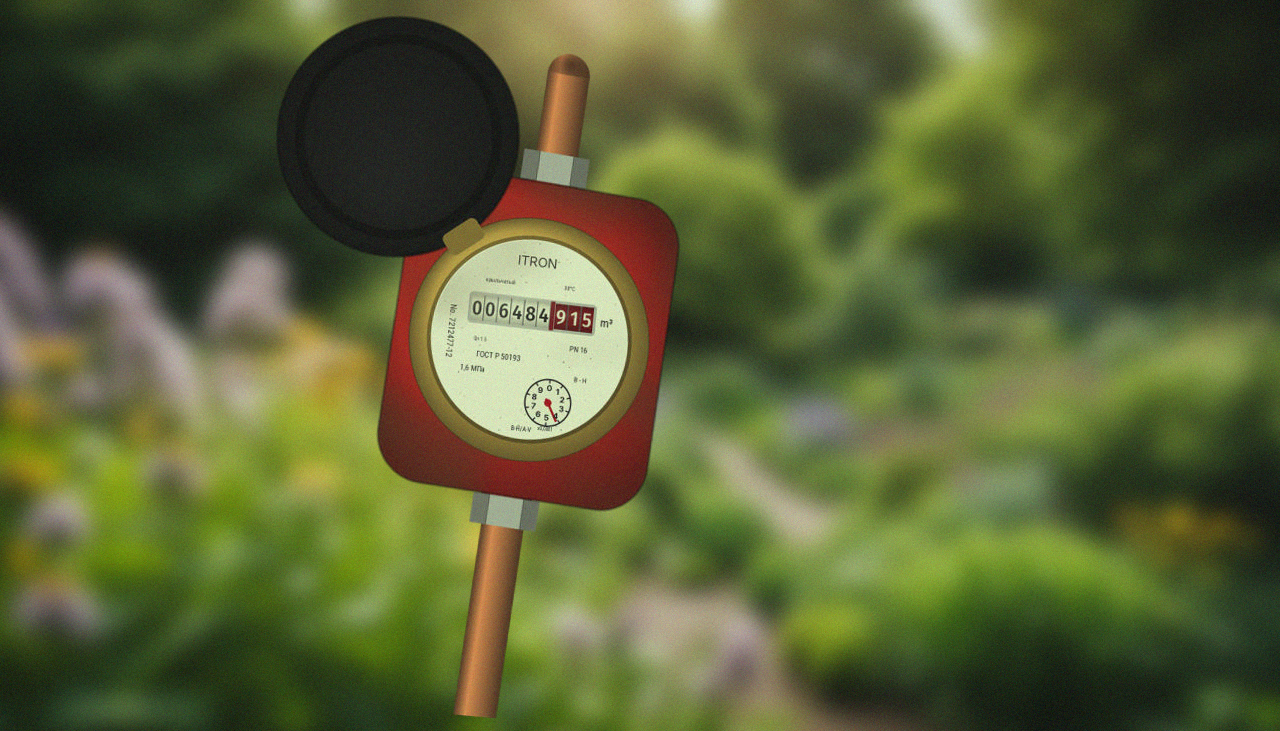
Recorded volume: **6484.9154** m³
